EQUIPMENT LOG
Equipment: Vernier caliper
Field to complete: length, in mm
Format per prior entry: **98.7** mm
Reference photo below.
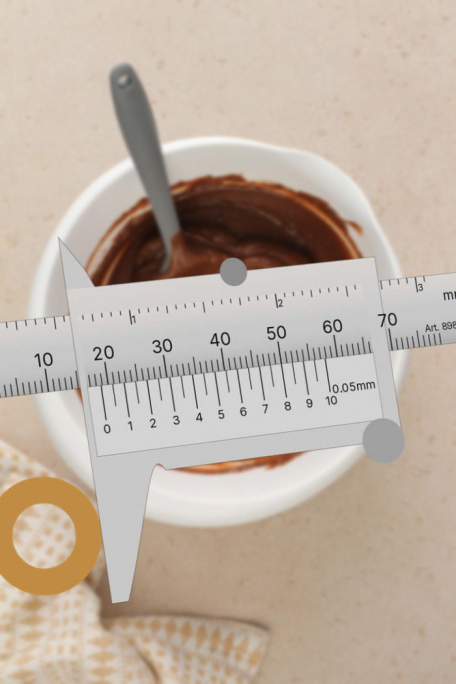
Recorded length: **18.8** mm
